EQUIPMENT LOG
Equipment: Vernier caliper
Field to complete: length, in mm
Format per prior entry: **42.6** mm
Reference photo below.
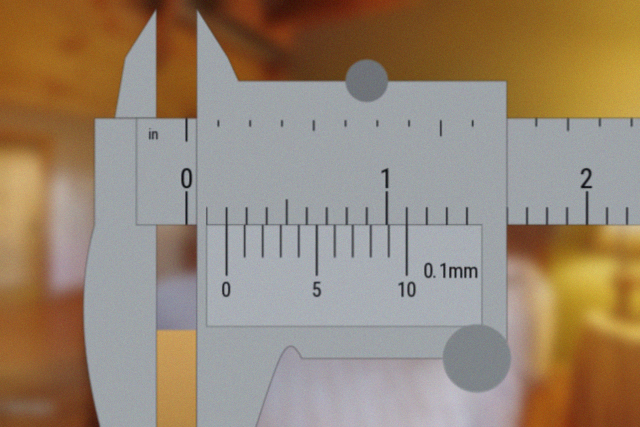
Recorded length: **2.0** mm
